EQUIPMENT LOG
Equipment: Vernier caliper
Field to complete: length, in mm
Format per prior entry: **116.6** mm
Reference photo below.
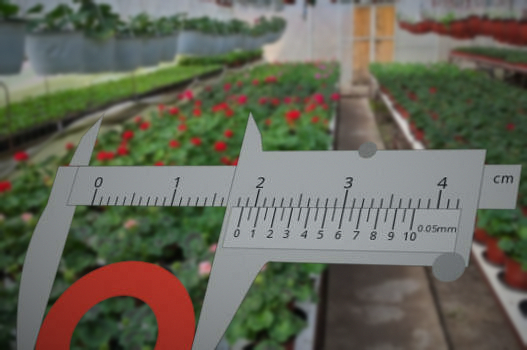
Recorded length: **18.6** mm
